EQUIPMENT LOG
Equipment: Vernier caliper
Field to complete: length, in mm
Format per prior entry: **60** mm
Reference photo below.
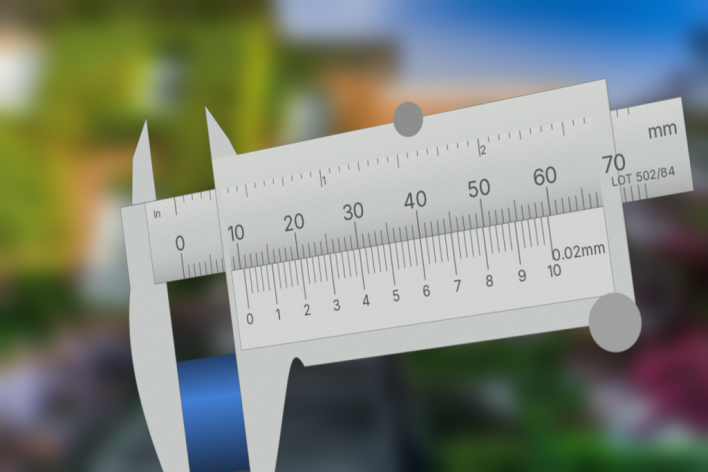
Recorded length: **10.6** mm
